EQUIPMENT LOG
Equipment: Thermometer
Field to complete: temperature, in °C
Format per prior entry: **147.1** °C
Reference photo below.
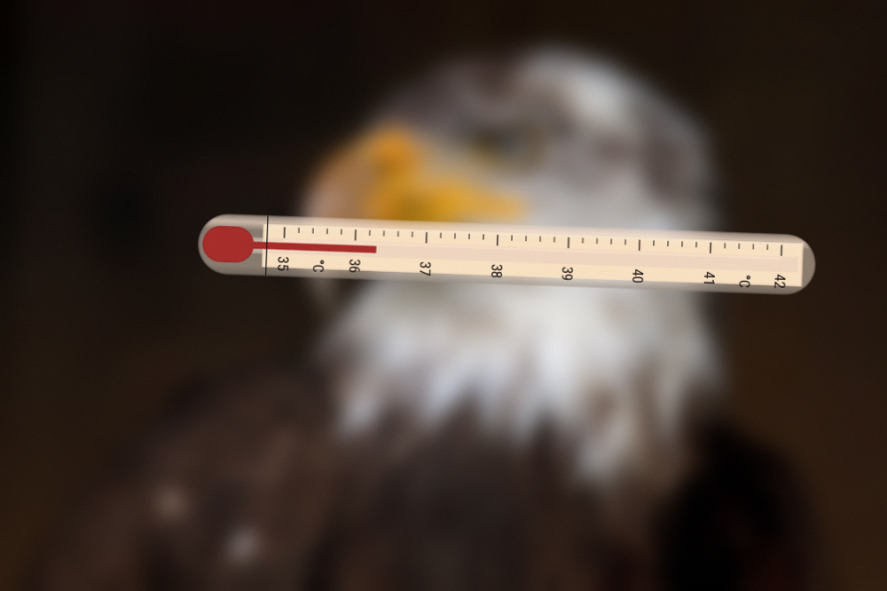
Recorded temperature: **36.3** °C
